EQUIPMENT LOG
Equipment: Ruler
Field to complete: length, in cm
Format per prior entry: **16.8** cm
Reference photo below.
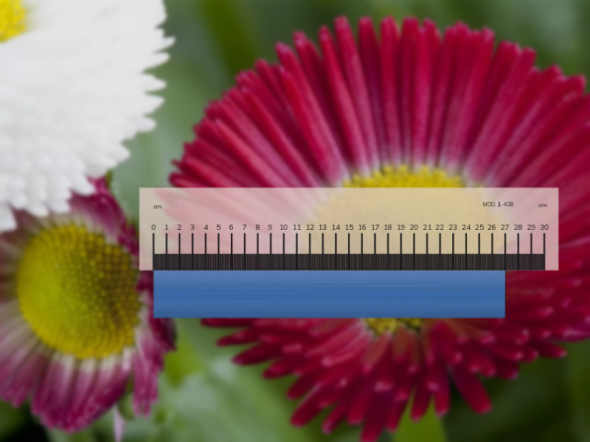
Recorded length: **27** cm
